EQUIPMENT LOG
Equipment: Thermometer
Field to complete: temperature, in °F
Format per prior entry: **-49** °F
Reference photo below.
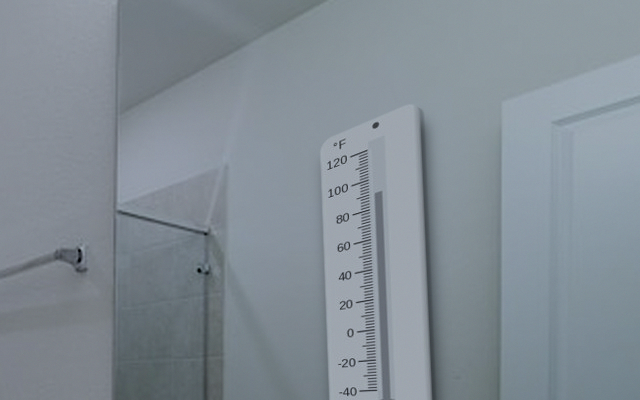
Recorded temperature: **90** °F
